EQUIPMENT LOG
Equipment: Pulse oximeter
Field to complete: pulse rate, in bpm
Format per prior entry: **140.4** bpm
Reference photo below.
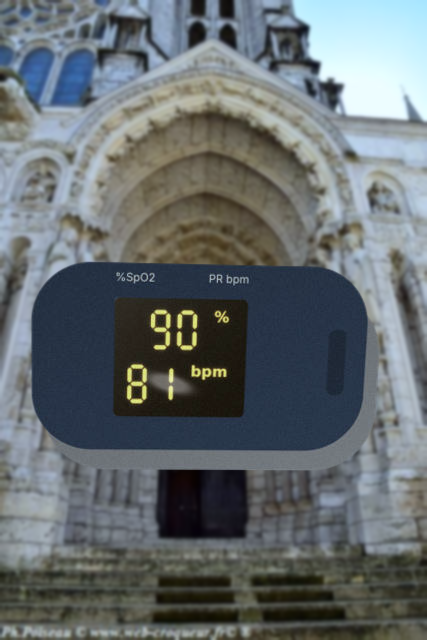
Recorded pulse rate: **81** bpm
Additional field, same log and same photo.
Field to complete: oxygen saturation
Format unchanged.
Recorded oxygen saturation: **90** %
